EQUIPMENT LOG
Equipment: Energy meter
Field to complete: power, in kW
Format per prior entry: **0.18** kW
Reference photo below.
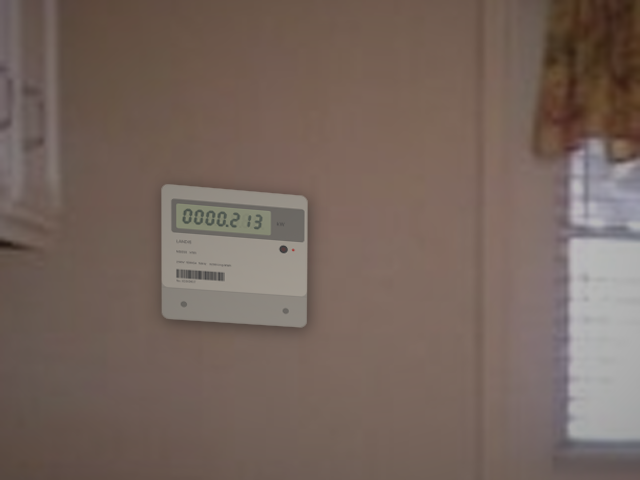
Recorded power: **0.213** kW
